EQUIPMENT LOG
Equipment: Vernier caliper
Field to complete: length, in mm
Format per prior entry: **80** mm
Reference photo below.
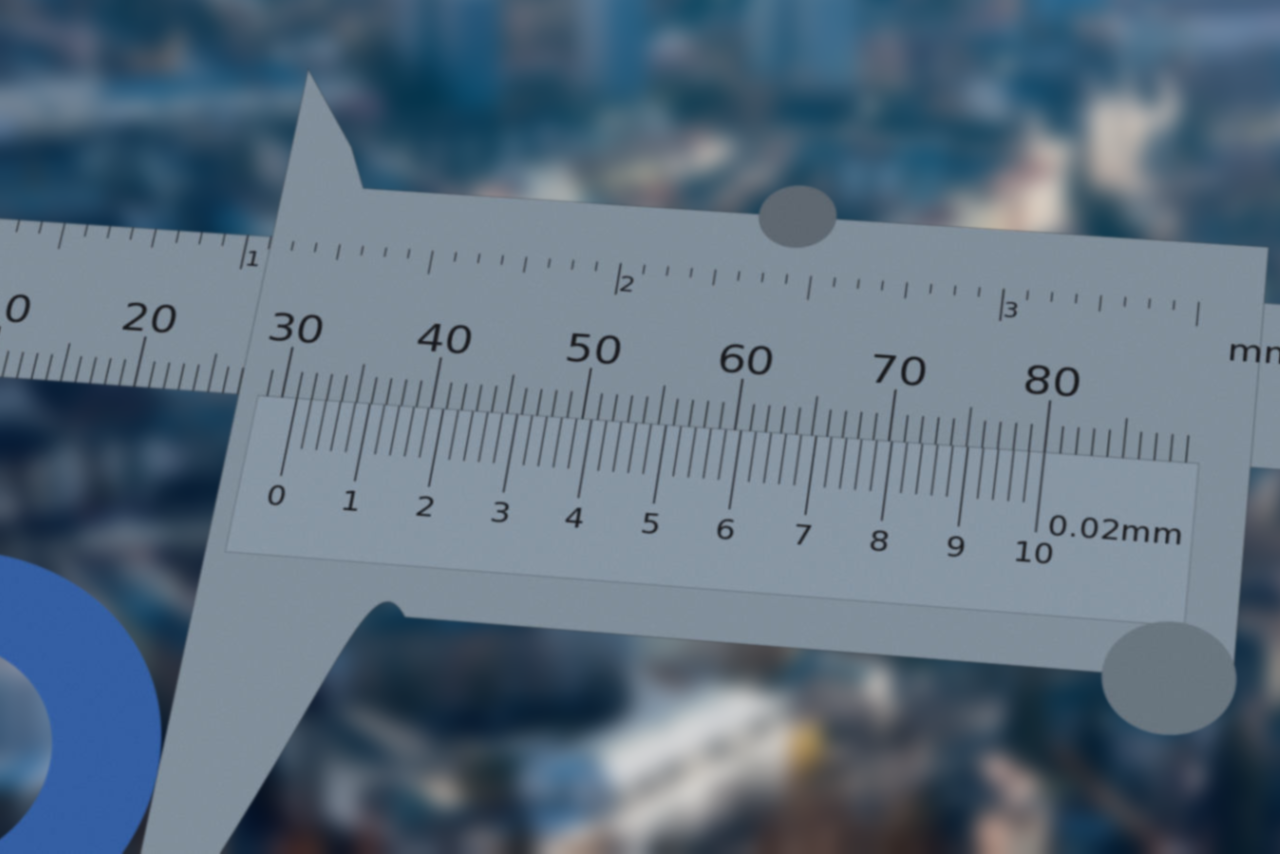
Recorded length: **31.0** mm
